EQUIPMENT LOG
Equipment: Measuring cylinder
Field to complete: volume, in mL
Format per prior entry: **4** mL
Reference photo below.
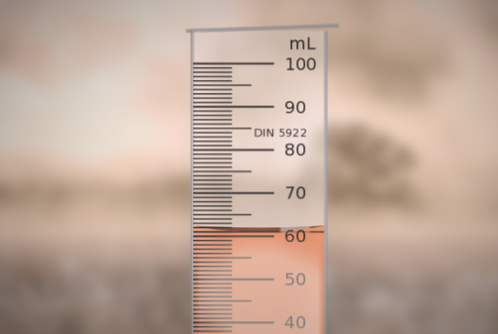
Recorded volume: **61** mL
